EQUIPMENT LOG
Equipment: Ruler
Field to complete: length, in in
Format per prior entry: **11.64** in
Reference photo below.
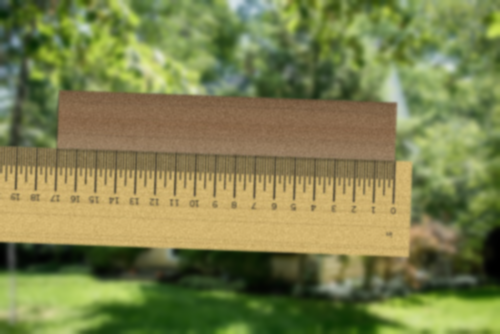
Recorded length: **17** in
